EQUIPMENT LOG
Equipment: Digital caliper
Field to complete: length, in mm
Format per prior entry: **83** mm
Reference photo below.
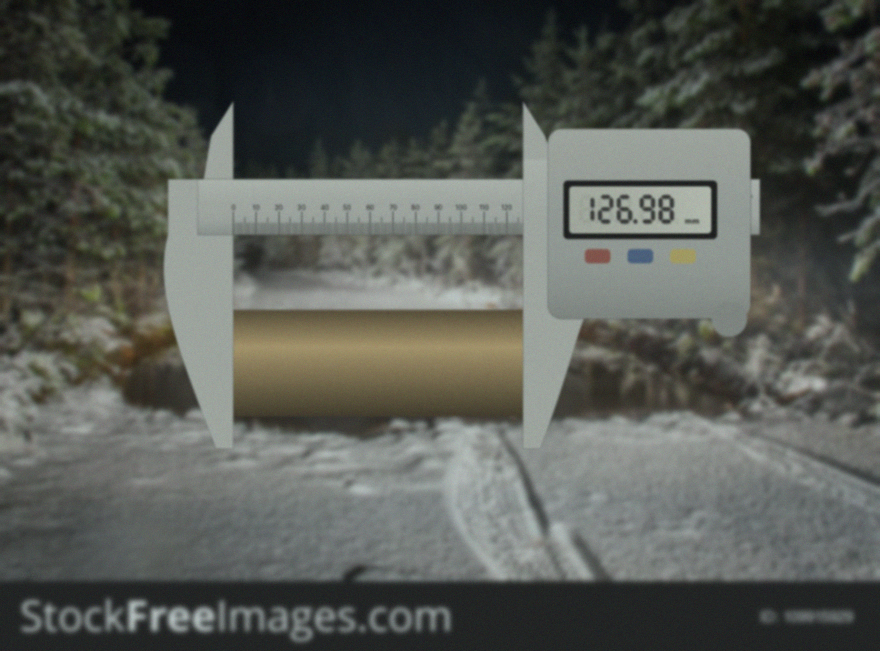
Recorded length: **126.98** mm
